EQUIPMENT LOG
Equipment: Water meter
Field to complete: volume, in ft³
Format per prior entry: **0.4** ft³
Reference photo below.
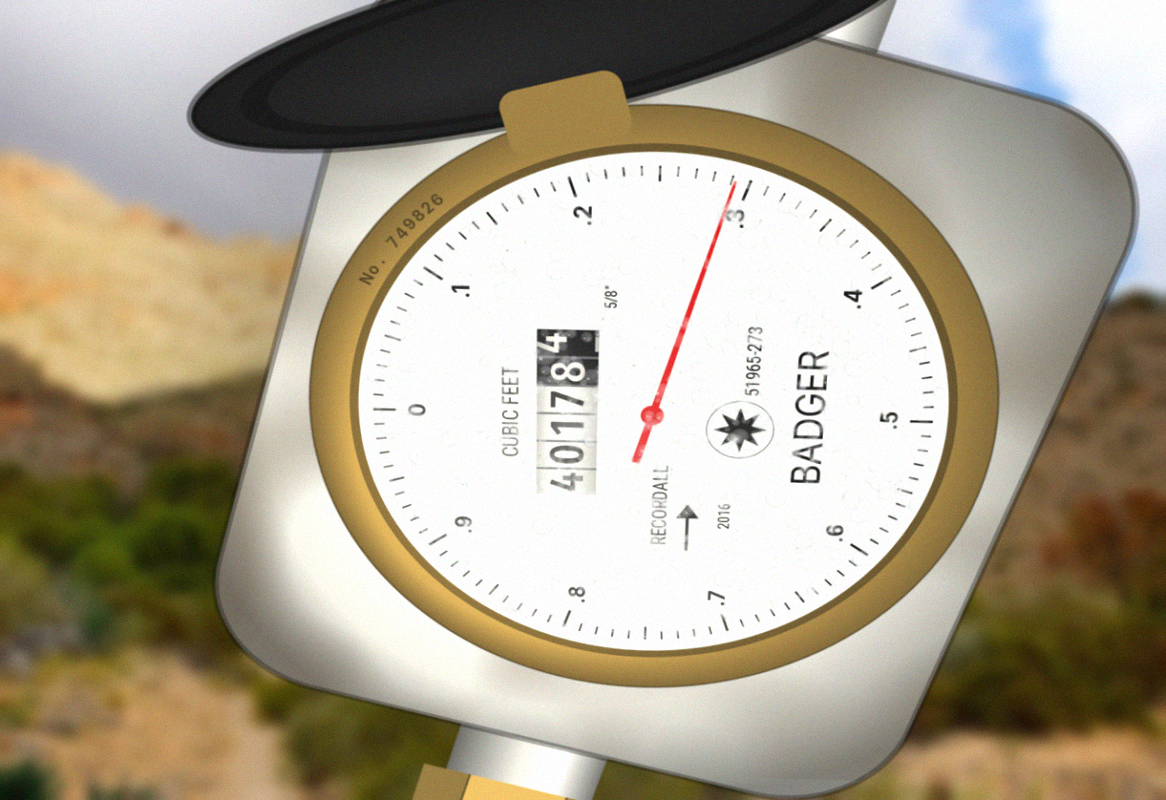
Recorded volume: **401784.29** ft³
